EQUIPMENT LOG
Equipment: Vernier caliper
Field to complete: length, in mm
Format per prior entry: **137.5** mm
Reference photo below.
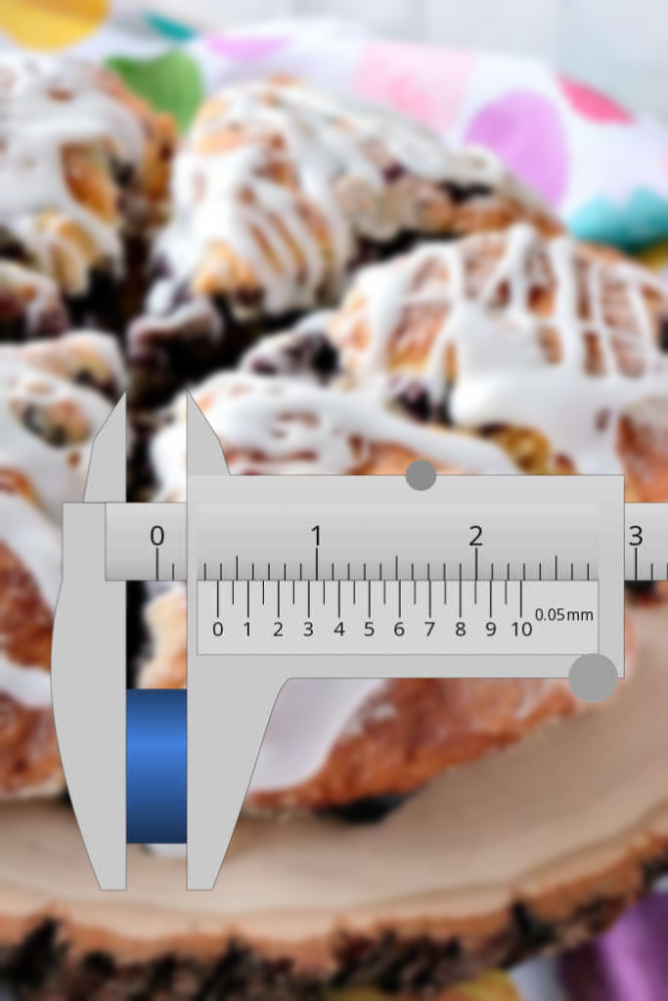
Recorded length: **3.8** mm
